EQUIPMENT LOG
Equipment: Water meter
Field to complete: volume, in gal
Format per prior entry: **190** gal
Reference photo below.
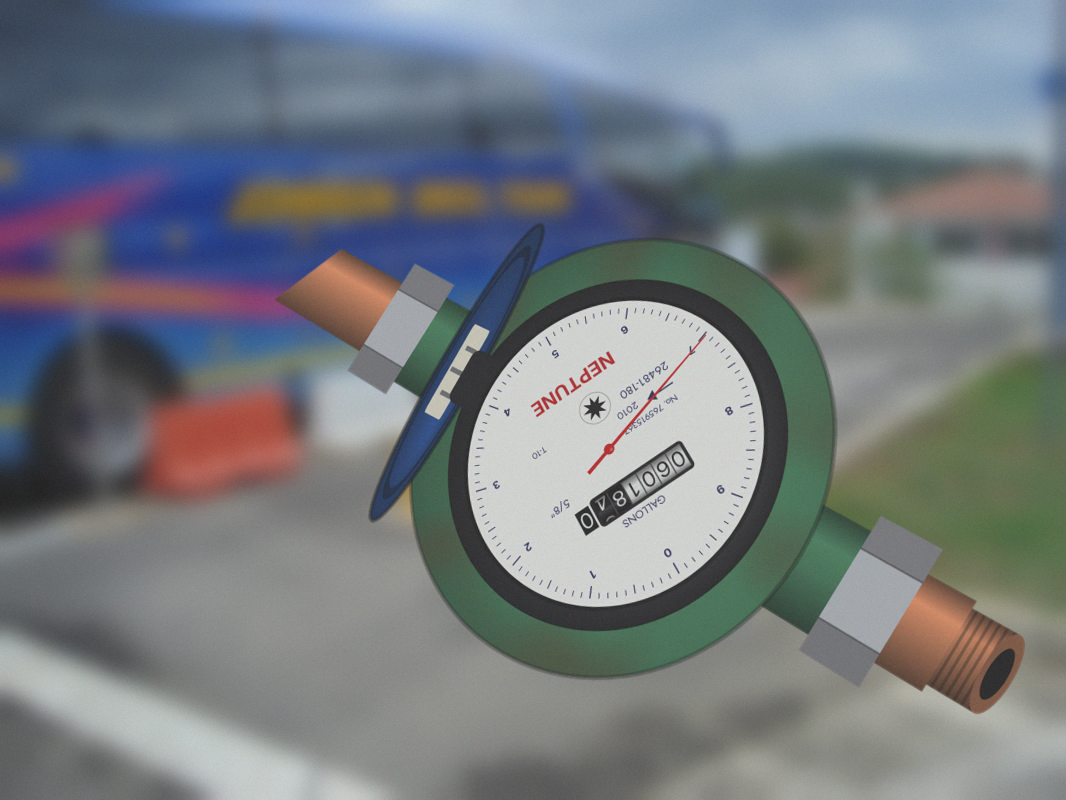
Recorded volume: **601837.0** gal
